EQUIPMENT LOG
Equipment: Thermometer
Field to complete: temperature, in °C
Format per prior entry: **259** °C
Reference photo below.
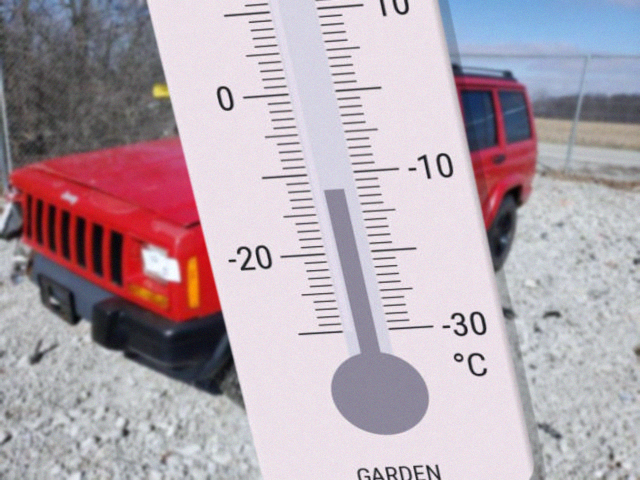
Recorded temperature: **-12** °C
